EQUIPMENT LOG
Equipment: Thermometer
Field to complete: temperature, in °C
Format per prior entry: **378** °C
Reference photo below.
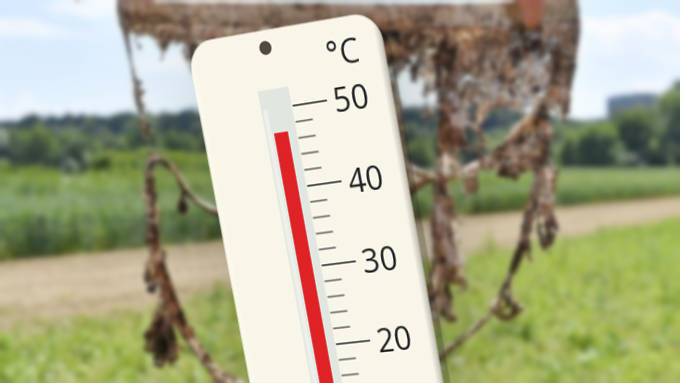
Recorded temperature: **47** °C
